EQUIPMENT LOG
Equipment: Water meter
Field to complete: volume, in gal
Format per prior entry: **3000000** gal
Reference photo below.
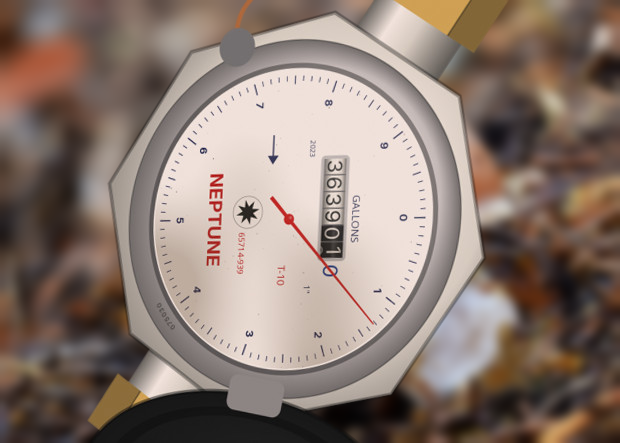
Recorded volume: **3639011.3** gal
